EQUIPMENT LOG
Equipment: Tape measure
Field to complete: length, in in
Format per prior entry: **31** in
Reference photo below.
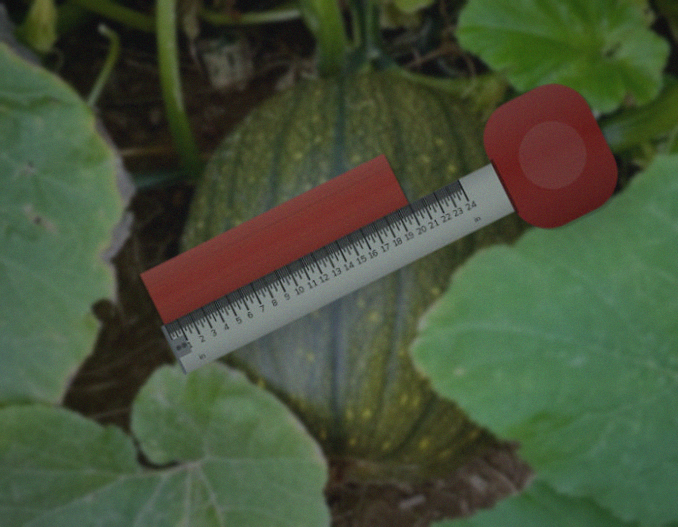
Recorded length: **20** in
